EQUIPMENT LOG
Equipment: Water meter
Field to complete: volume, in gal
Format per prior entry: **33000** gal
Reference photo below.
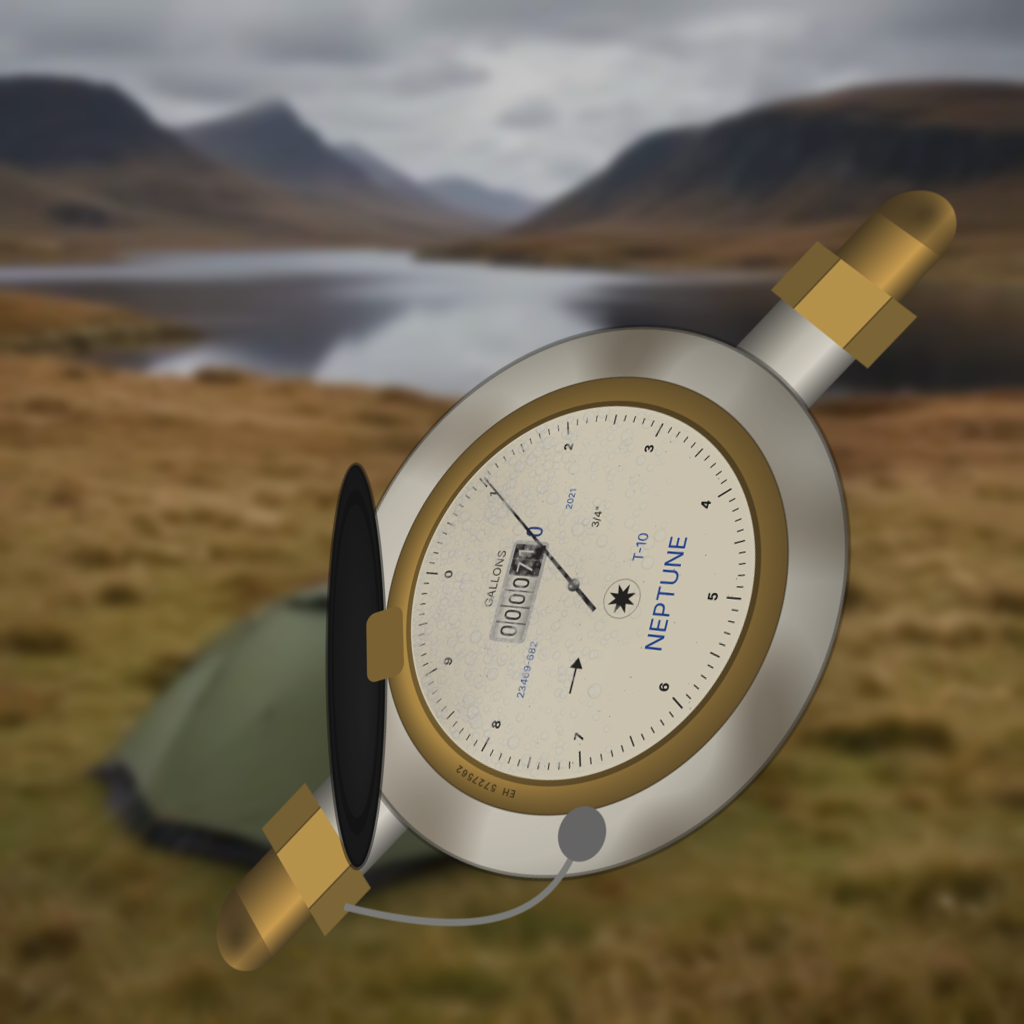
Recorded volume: **711.0** gal
